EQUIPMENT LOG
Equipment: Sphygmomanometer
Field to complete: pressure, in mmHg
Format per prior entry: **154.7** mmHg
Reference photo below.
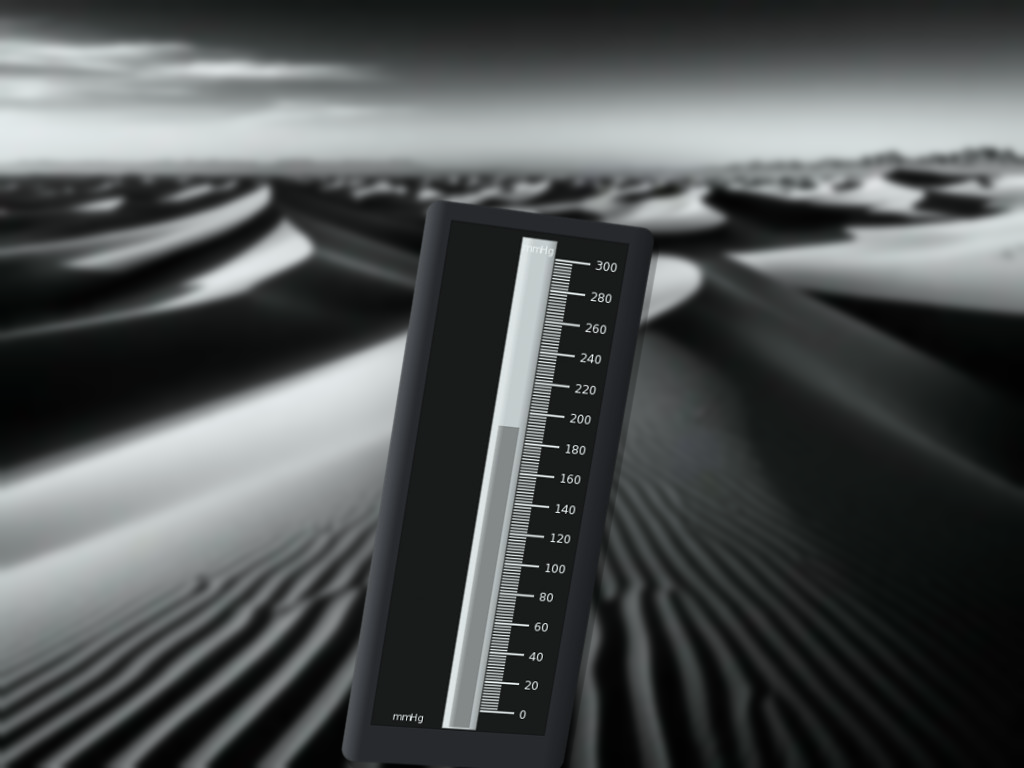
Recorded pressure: **190** mmHg
